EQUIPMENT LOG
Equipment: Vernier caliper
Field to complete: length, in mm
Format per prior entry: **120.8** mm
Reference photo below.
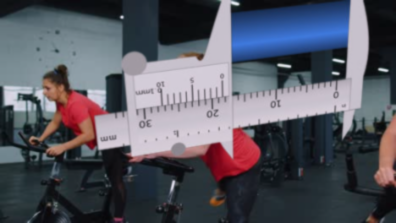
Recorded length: **18.4** mm
